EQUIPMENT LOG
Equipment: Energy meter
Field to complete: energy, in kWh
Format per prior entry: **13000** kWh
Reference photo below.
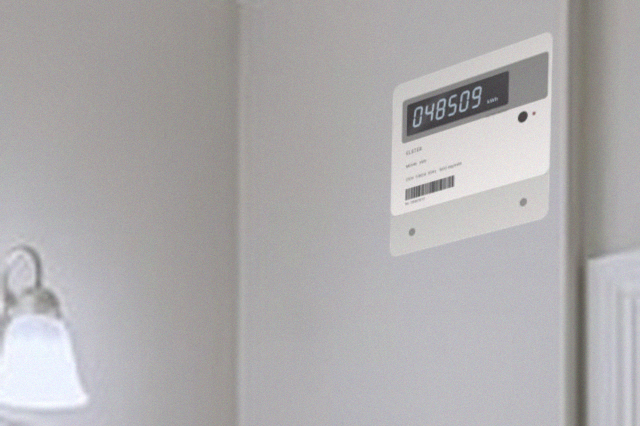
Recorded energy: **48509** kWh
